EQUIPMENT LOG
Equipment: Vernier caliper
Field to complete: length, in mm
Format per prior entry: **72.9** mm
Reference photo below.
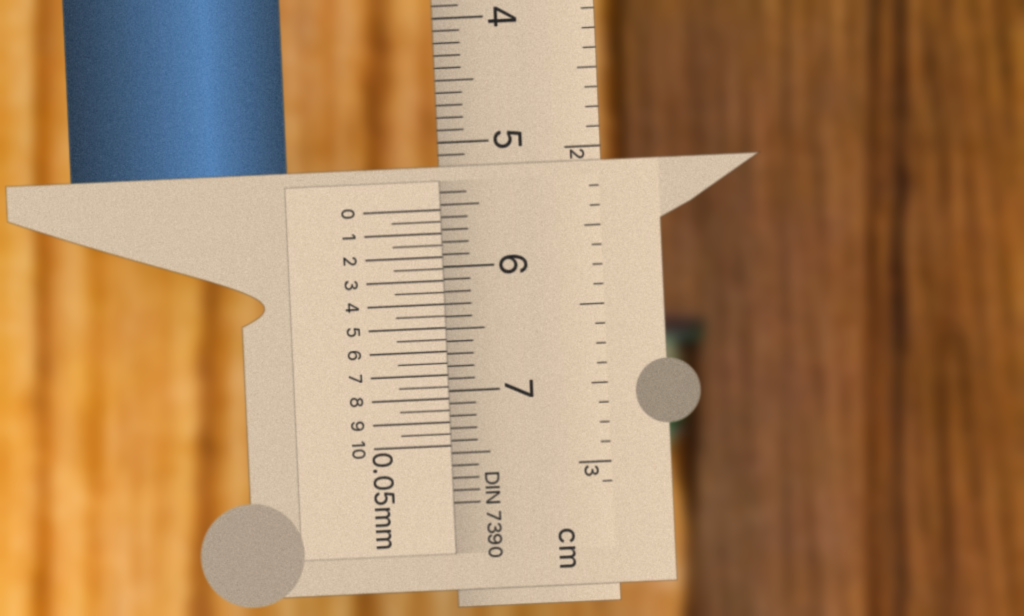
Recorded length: **55.4** mm
